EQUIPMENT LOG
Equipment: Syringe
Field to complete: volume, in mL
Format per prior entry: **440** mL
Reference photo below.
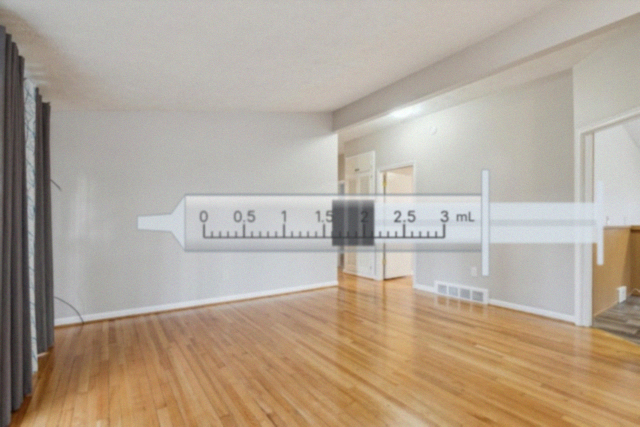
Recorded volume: **1.6** mL
